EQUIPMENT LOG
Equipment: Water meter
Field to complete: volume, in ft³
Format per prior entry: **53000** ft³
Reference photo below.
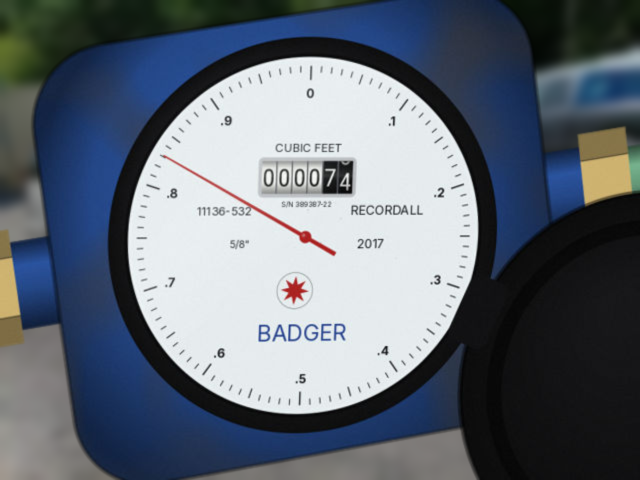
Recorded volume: **73.83** ft³
